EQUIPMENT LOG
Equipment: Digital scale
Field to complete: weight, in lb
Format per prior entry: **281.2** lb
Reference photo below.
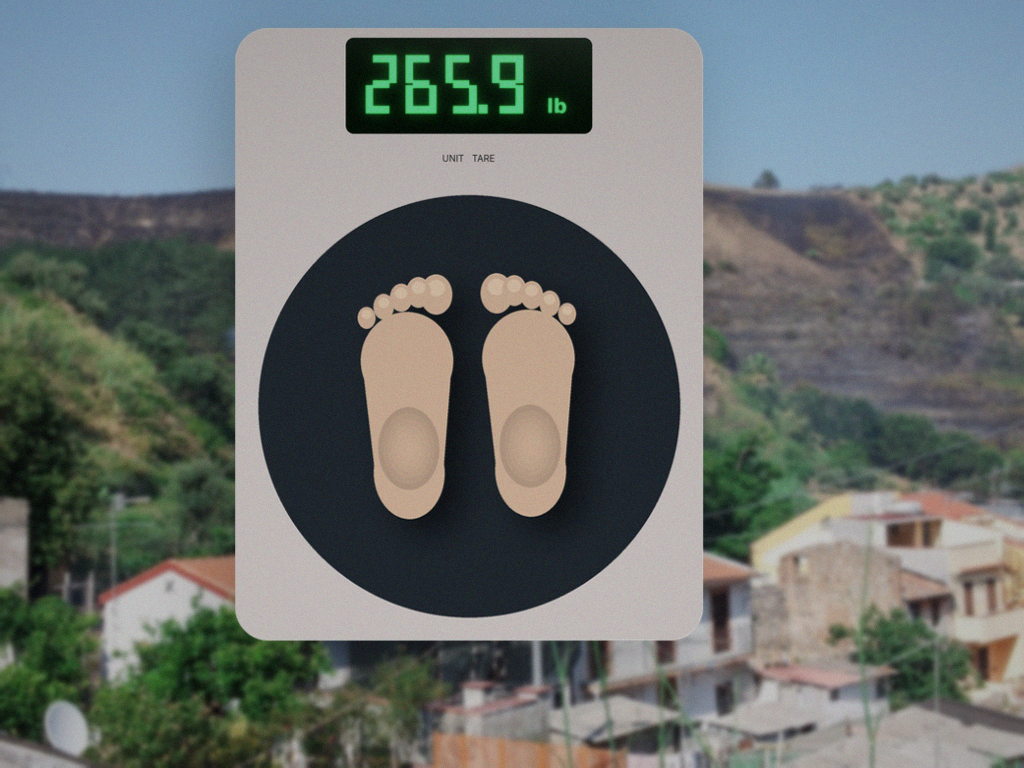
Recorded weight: **265.9** lb
